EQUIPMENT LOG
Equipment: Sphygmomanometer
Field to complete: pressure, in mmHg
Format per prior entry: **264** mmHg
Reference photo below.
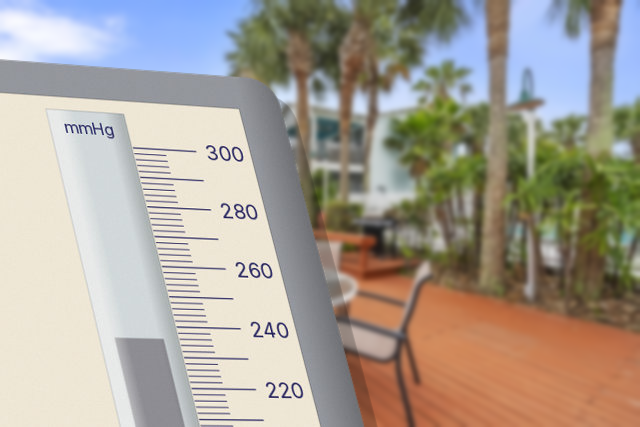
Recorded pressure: **236** mmHg
